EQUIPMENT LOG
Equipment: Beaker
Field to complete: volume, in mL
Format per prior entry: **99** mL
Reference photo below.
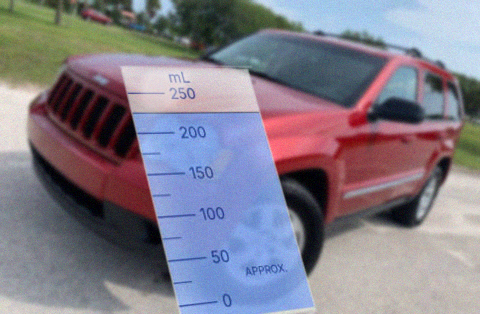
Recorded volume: **225** mL
